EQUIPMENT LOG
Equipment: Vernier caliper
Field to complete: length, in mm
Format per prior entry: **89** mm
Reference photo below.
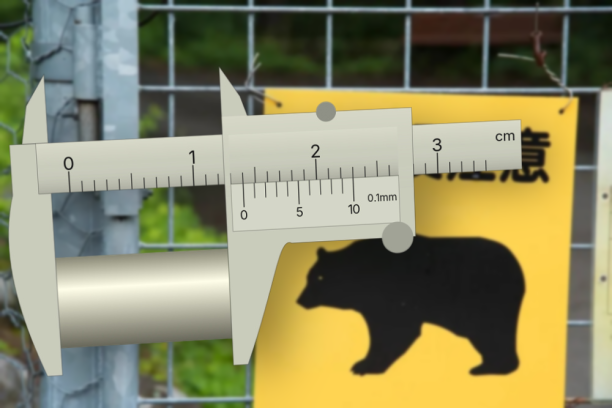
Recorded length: **14.0** mm
